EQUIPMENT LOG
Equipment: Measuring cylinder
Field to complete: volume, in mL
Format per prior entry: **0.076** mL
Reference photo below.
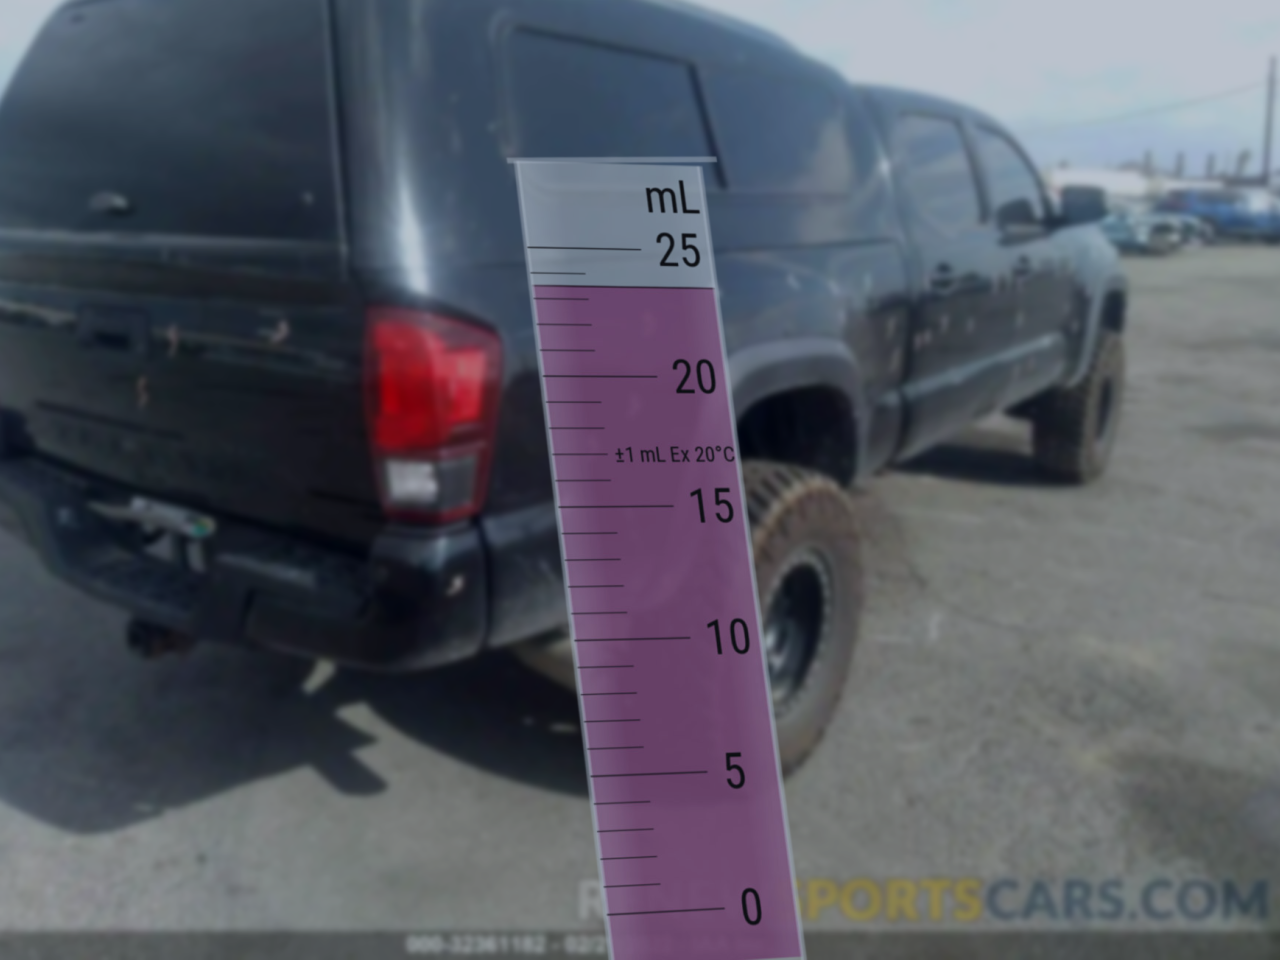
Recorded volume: **23.5** mL
